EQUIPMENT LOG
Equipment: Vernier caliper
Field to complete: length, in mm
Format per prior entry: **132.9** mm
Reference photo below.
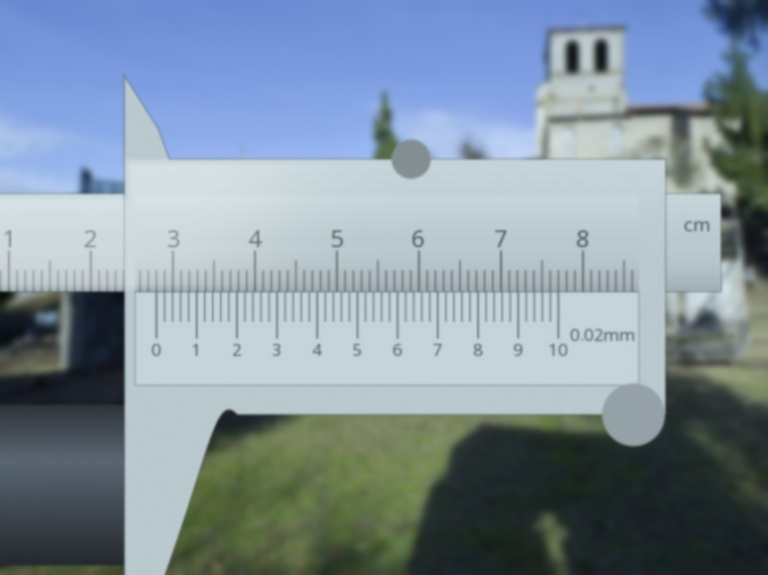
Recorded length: **28.0** mm
